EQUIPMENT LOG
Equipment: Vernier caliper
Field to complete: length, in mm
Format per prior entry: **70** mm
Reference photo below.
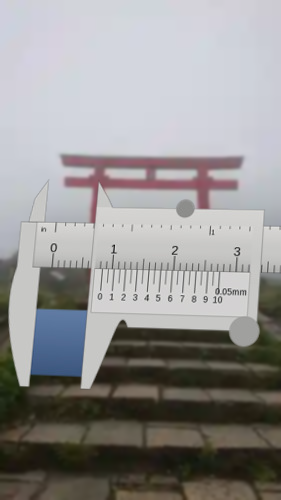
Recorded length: **8.4** mm
